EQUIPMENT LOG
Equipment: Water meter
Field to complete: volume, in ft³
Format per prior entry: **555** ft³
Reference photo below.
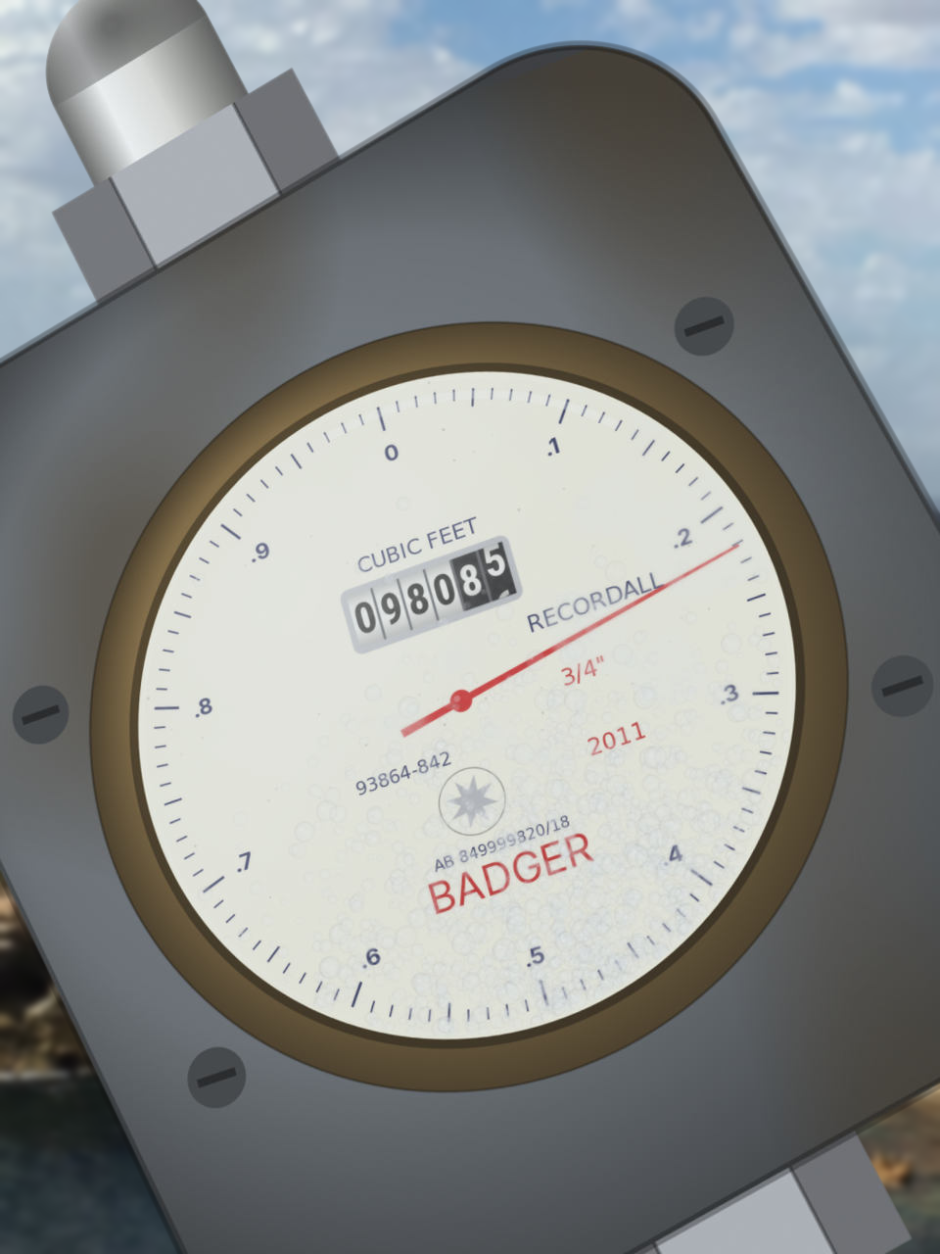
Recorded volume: **98085.22** ft³
